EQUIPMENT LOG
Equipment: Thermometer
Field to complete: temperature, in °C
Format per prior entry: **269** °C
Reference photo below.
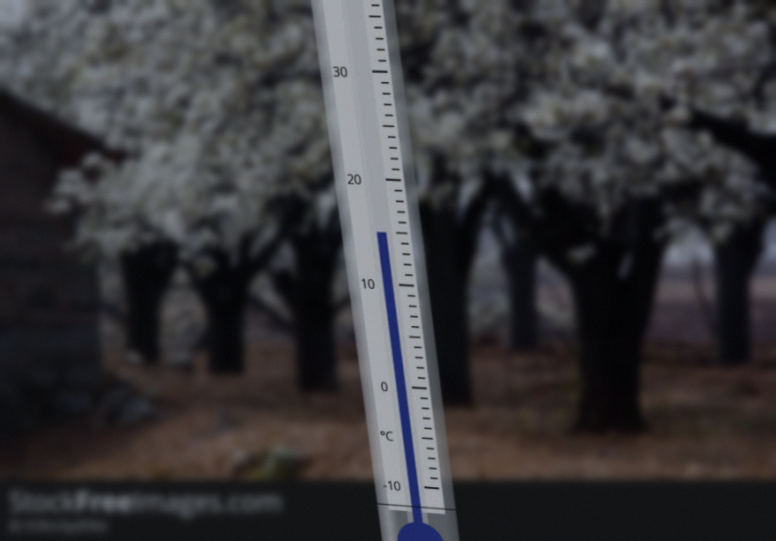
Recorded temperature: **15** °C
